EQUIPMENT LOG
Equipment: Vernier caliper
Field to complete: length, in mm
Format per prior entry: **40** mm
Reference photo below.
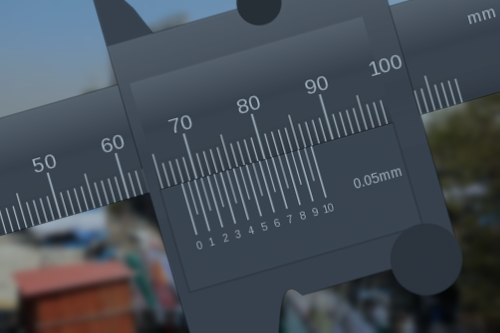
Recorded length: **67.8** mm
